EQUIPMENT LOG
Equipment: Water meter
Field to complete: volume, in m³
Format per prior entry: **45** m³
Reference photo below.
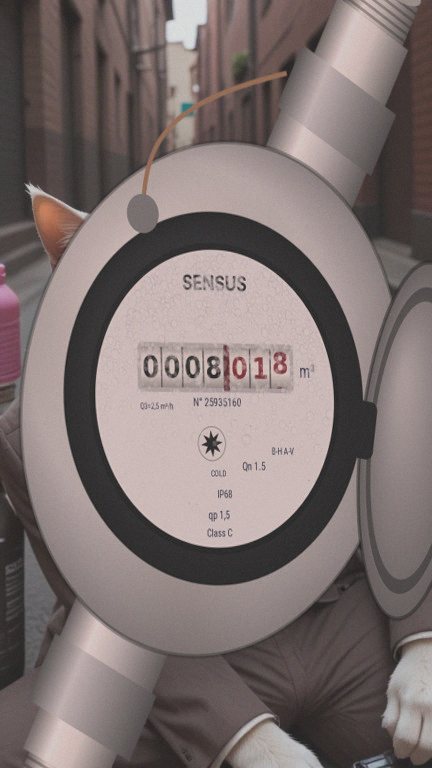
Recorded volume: **8.018** m³
